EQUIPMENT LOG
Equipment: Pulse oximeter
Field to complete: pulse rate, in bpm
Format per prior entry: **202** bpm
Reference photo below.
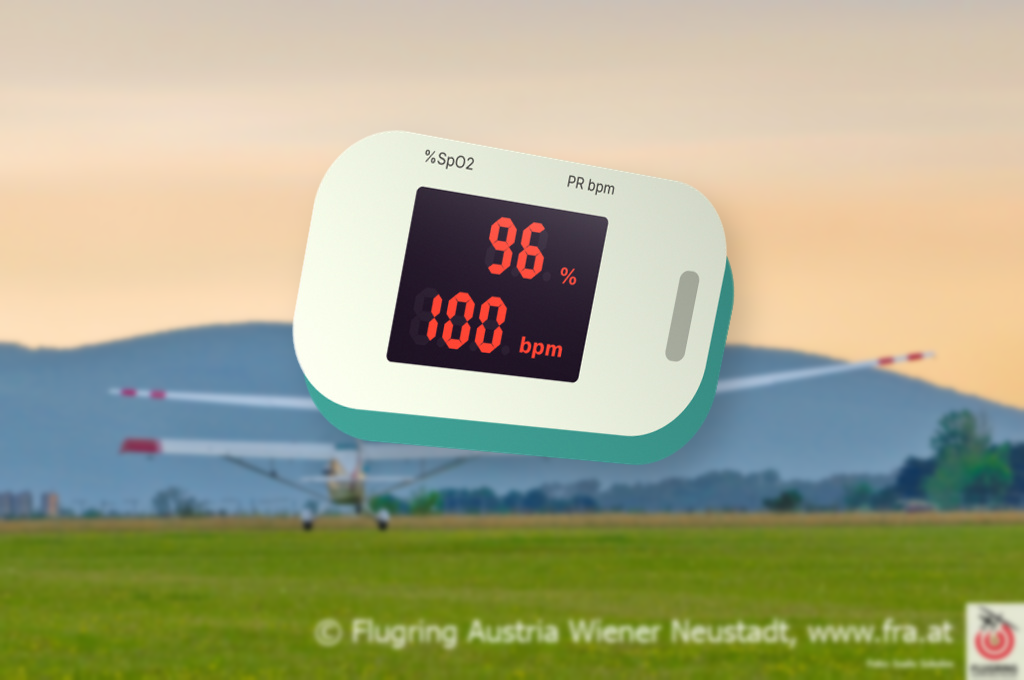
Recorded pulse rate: **100** bpm
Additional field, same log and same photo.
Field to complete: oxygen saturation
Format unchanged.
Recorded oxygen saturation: **96** %
